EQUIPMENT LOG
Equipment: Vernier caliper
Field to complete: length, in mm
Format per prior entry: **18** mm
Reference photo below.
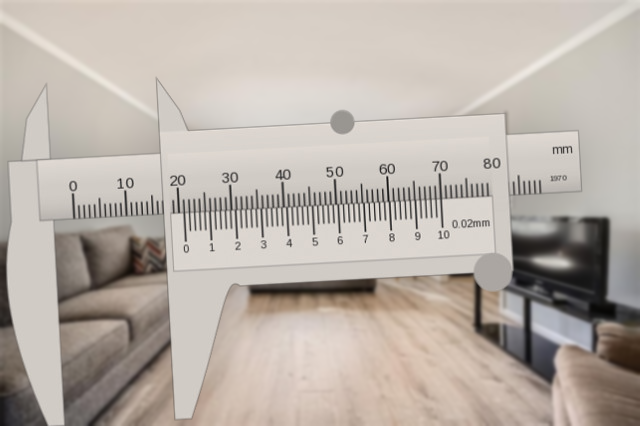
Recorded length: **21.0** mm
